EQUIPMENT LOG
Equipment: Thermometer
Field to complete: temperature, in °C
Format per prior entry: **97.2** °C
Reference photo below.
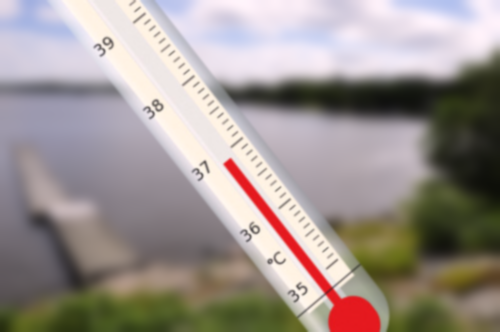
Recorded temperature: **36.9** °C
